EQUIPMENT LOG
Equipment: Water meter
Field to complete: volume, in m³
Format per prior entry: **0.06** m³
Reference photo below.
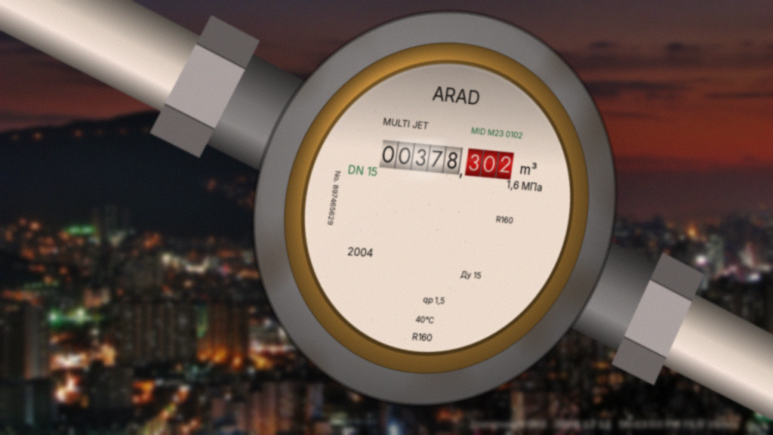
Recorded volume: **378.302** m³
